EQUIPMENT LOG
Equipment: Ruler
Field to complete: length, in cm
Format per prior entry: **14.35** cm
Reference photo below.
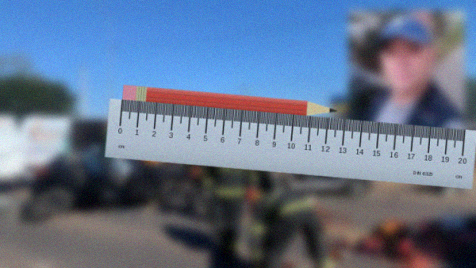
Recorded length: **12.5** cm
